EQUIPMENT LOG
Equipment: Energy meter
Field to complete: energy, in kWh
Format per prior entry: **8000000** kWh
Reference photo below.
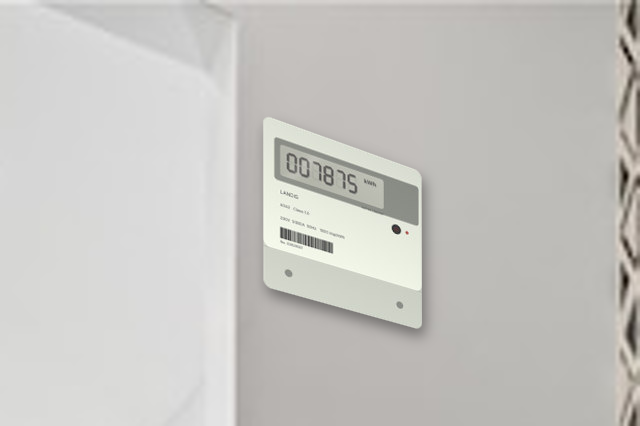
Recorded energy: **7875** kWh
